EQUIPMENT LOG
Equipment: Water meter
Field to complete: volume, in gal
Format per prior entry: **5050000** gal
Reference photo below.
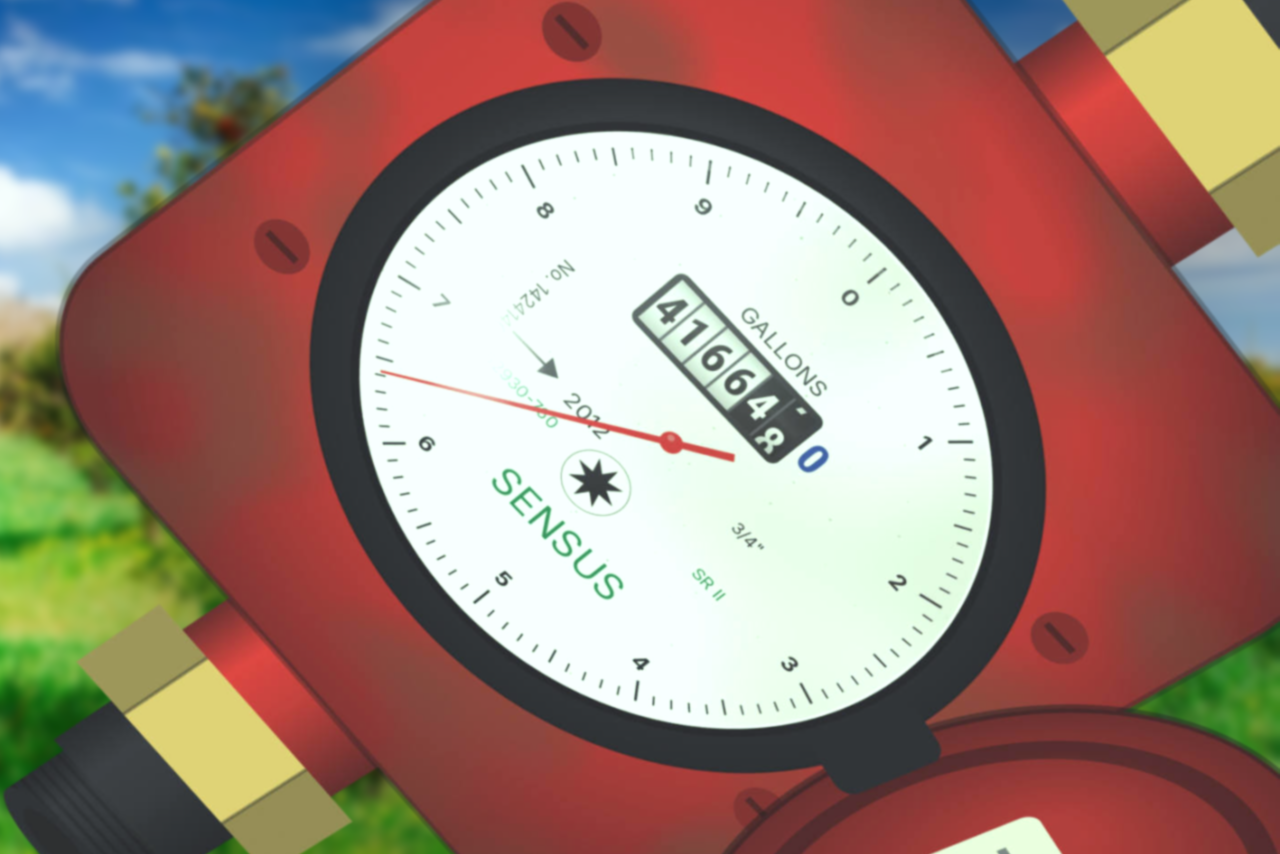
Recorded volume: **4166476.4** gal
